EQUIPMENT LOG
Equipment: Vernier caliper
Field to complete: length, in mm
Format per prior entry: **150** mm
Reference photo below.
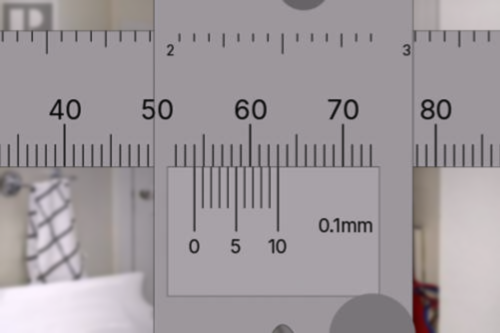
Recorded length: **54.0** mm
